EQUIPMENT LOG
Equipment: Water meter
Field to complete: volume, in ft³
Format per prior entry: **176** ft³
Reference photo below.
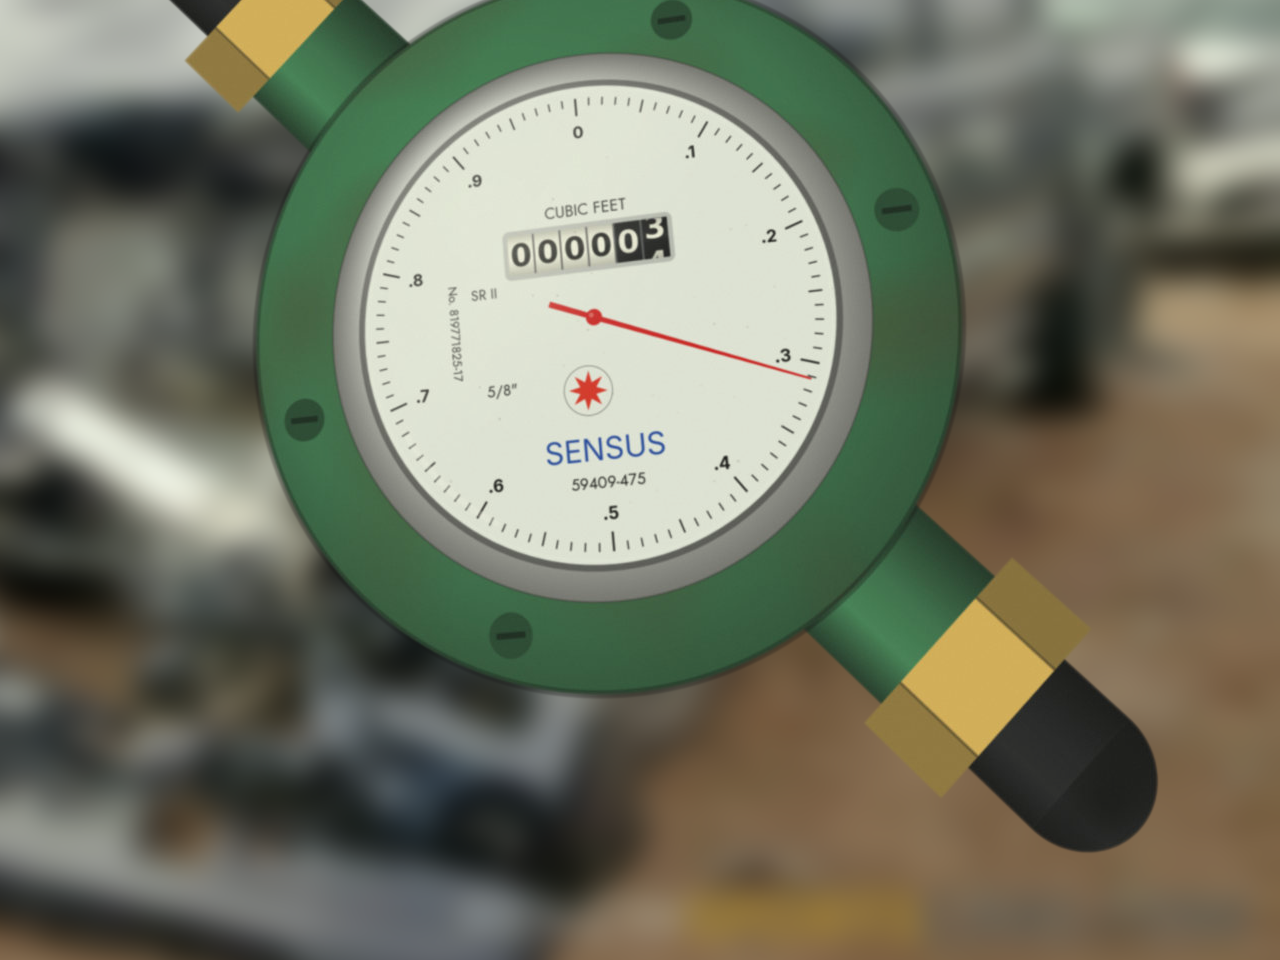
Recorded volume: **3.31** ft³
